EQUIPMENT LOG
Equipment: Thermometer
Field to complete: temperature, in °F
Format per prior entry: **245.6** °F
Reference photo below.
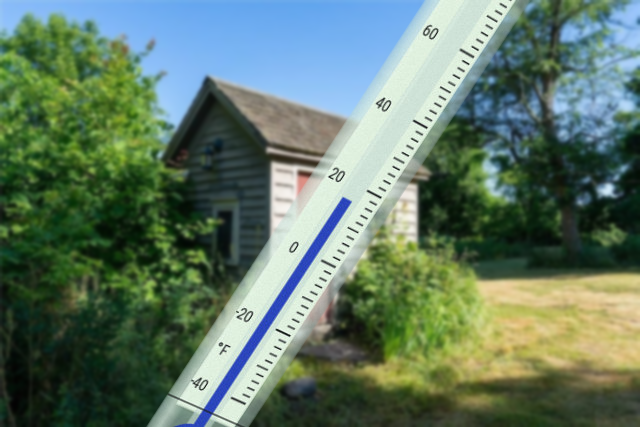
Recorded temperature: **16** °F
